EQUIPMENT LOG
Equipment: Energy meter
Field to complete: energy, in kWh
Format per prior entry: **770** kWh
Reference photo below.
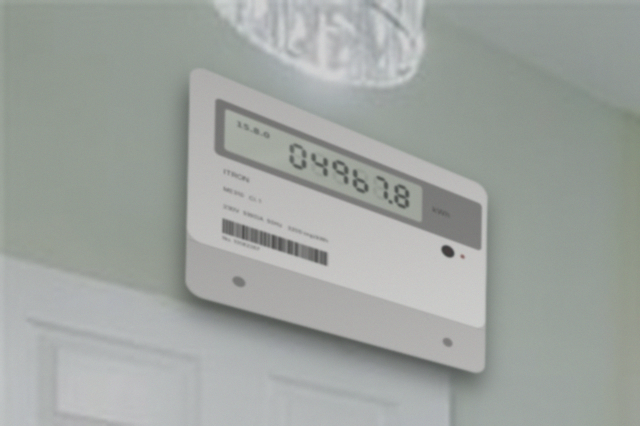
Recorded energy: **4967.8** kWh
